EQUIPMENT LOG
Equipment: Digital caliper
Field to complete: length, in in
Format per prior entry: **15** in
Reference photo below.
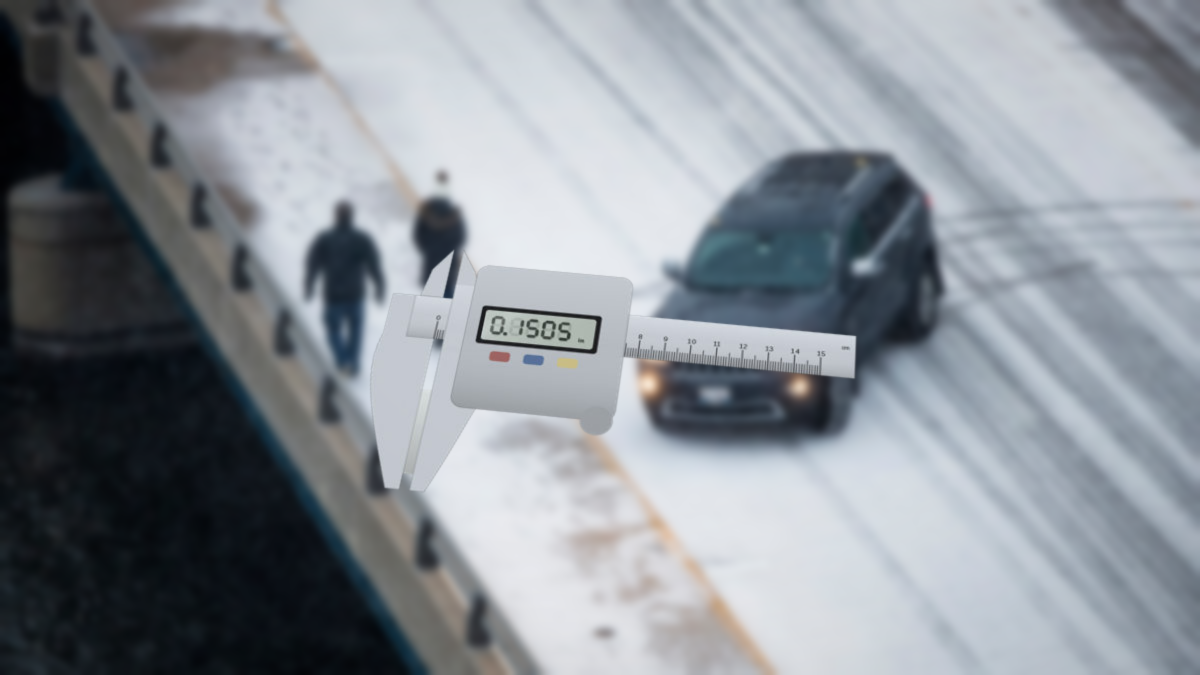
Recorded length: **0.1505** in
